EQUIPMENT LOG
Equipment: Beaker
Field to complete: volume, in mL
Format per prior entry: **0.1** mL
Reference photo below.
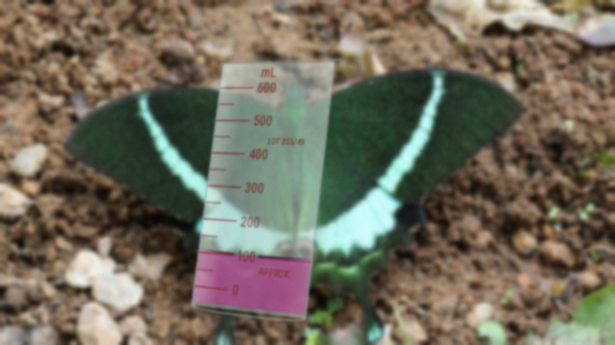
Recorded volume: **100** mL
